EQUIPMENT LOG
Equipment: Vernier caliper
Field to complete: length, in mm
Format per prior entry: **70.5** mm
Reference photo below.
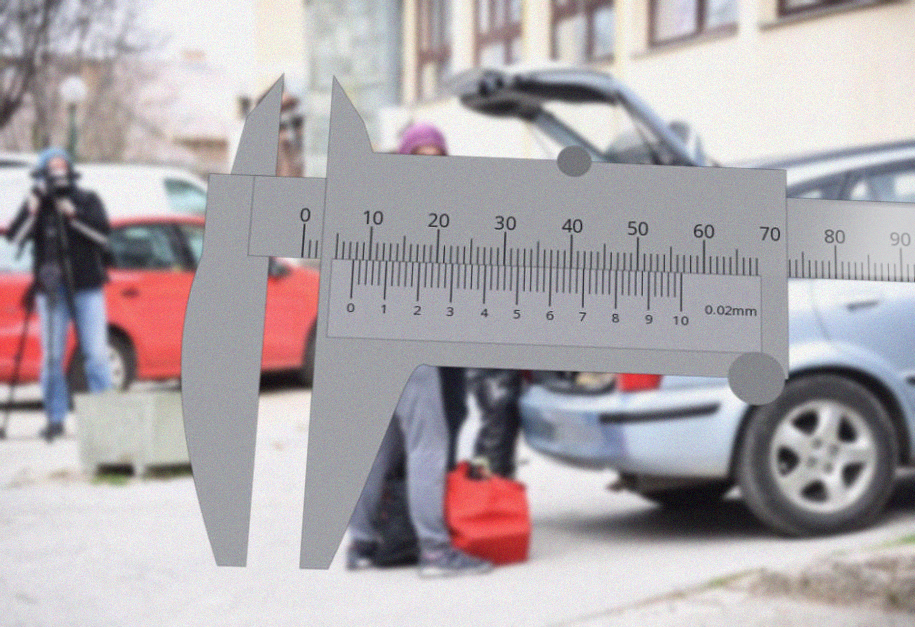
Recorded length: **7.6** mm
